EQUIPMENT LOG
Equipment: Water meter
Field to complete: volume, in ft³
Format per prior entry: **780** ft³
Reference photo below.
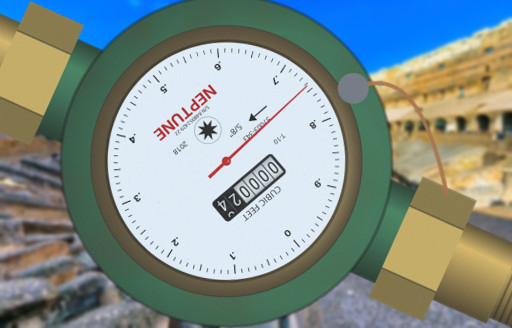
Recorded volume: **23.74** ft³
